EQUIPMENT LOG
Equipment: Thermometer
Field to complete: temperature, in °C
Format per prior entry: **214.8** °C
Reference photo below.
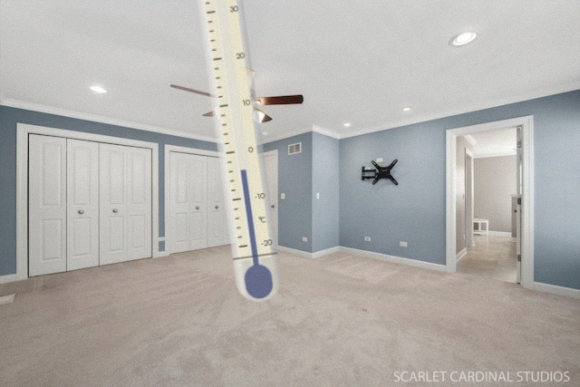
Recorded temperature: **-4** °C
